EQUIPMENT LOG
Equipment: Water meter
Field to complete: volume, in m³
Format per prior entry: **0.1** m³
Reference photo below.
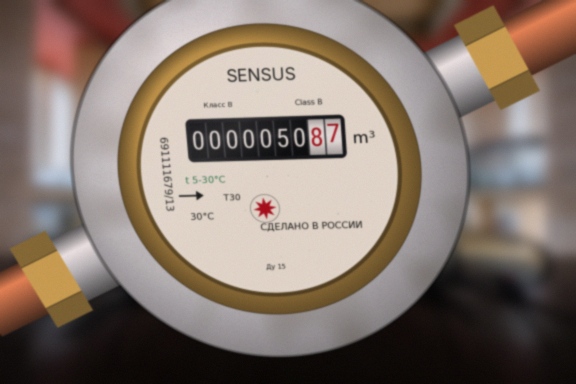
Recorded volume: **50.87** m³
